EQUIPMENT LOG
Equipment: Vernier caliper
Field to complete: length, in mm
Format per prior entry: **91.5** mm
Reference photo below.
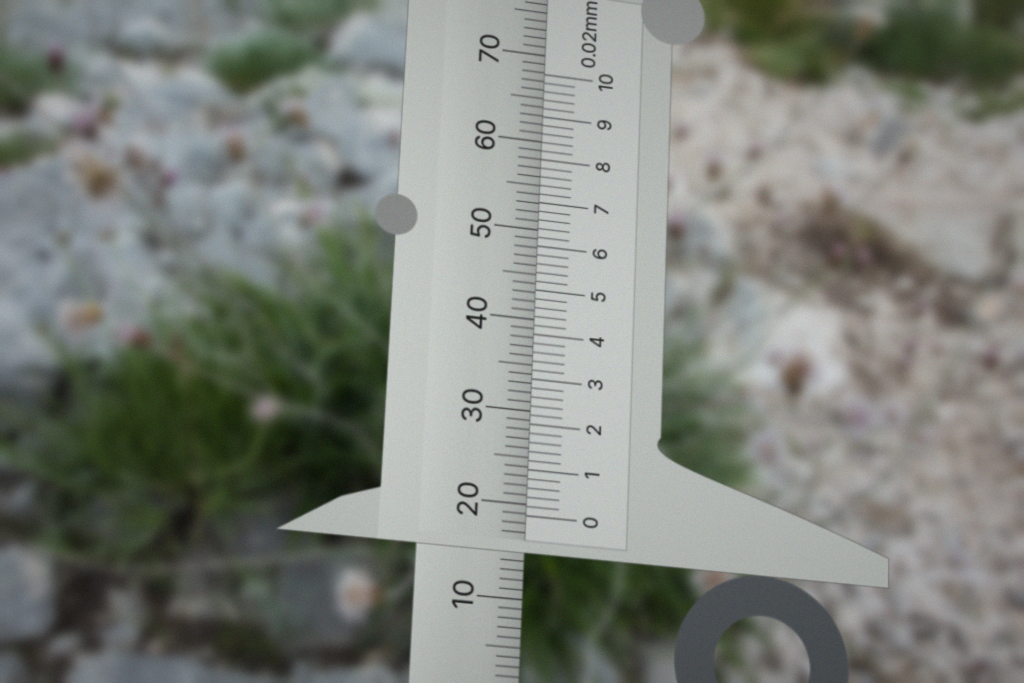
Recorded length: **18.8** mm
